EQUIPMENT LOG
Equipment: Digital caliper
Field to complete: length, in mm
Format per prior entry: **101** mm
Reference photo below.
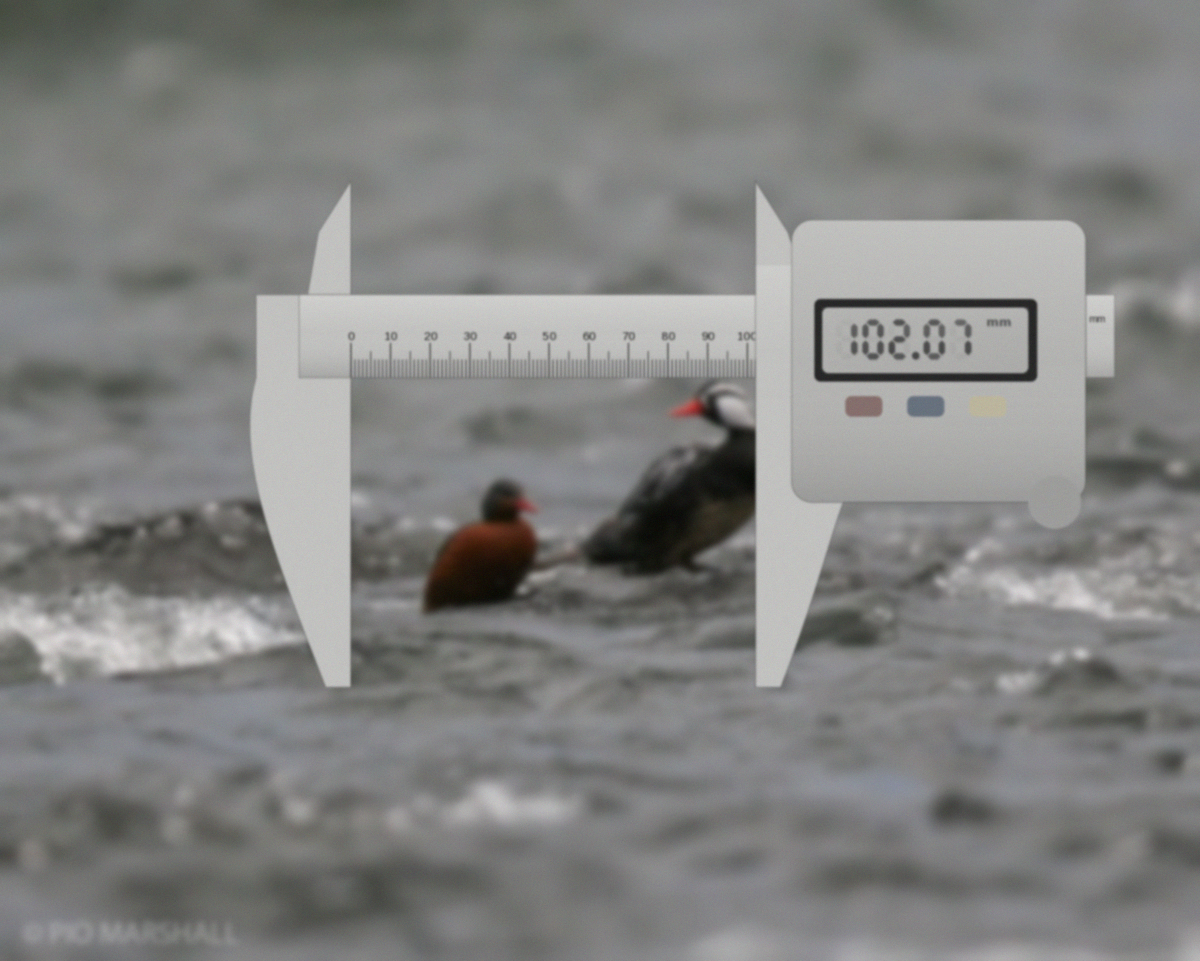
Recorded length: **102.07** mm
